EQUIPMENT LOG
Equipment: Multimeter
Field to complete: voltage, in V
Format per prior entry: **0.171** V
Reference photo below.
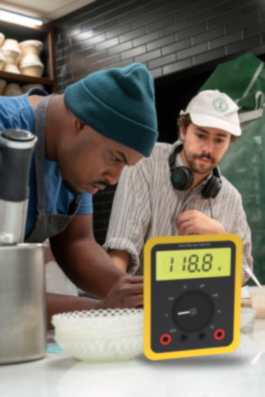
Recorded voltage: **118.8** V
